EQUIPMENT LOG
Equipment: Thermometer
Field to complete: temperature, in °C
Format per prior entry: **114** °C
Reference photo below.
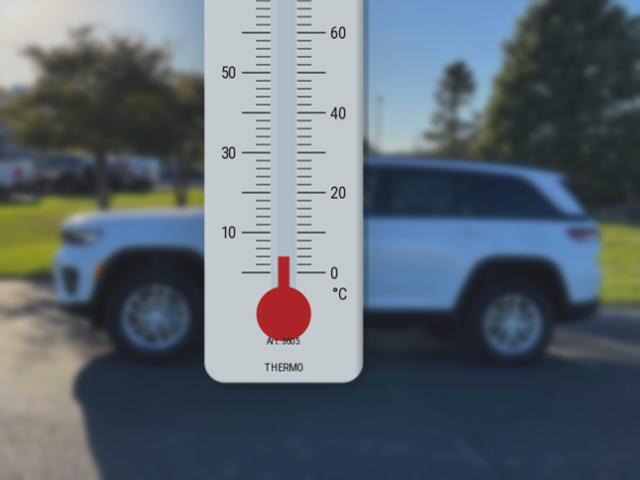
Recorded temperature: **4** °C
